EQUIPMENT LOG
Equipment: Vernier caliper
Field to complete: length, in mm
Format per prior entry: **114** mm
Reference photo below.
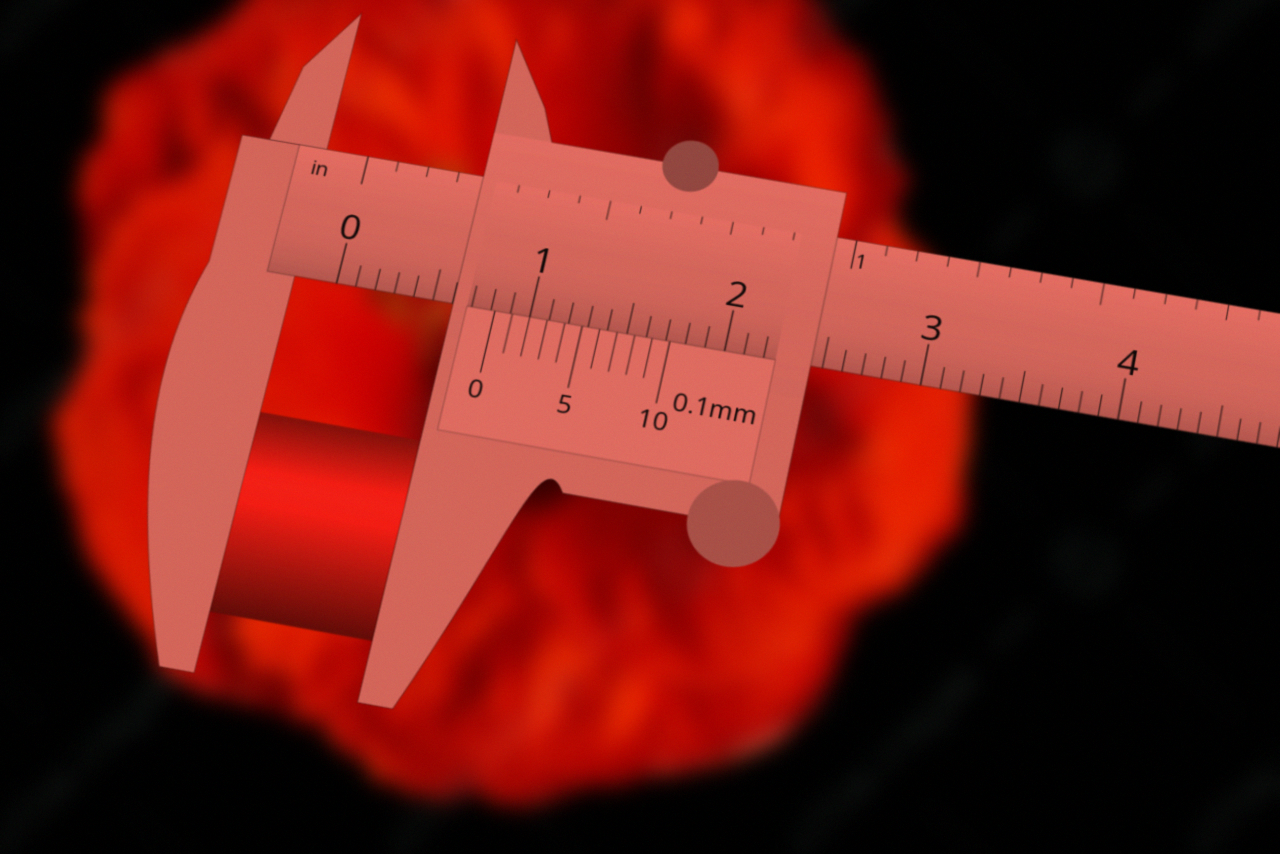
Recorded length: **8.2** mm
